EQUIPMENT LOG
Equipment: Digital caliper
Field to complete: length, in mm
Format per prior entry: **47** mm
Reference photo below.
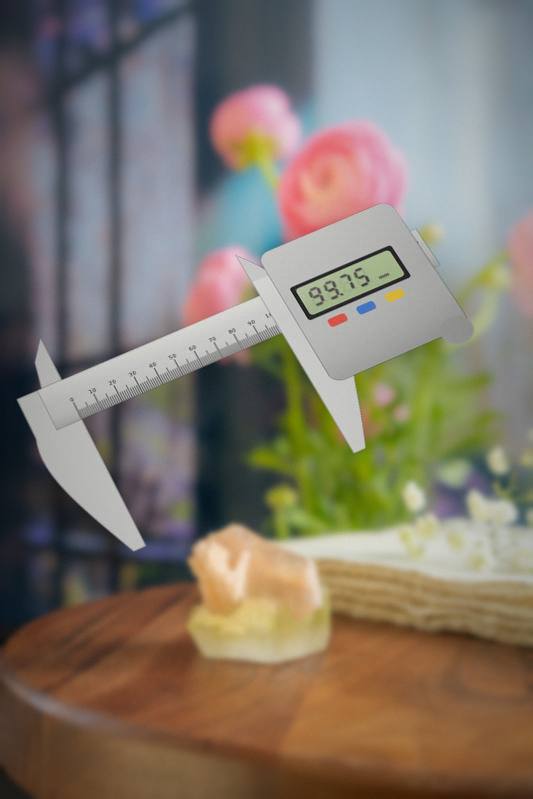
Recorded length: **99.75** mm
